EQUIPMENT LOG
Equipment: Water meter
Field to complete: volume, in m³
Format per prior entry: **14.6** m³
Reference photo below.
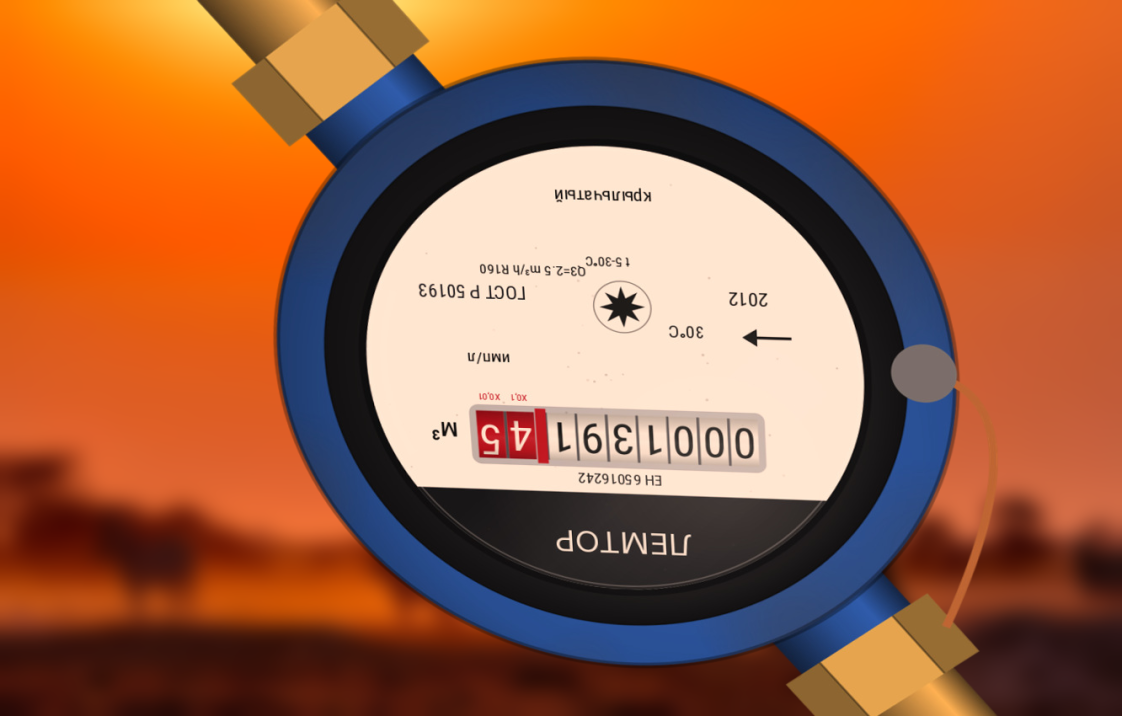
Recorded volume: **1391.45** m³
